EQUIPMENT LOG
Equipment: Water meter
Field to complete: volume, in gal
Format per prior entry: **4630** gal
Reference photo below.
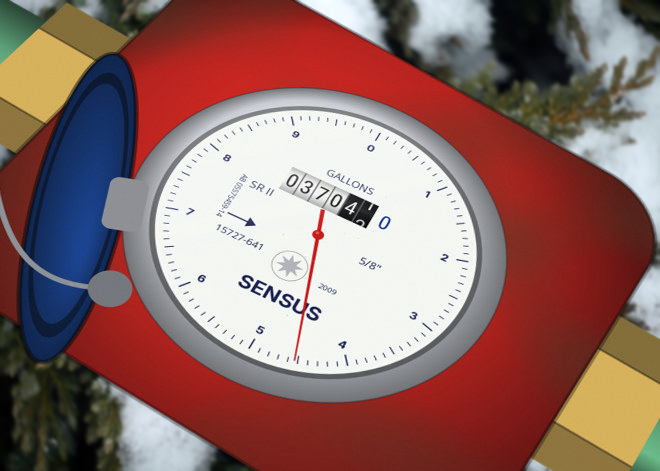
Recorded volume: **370414.5** gal
